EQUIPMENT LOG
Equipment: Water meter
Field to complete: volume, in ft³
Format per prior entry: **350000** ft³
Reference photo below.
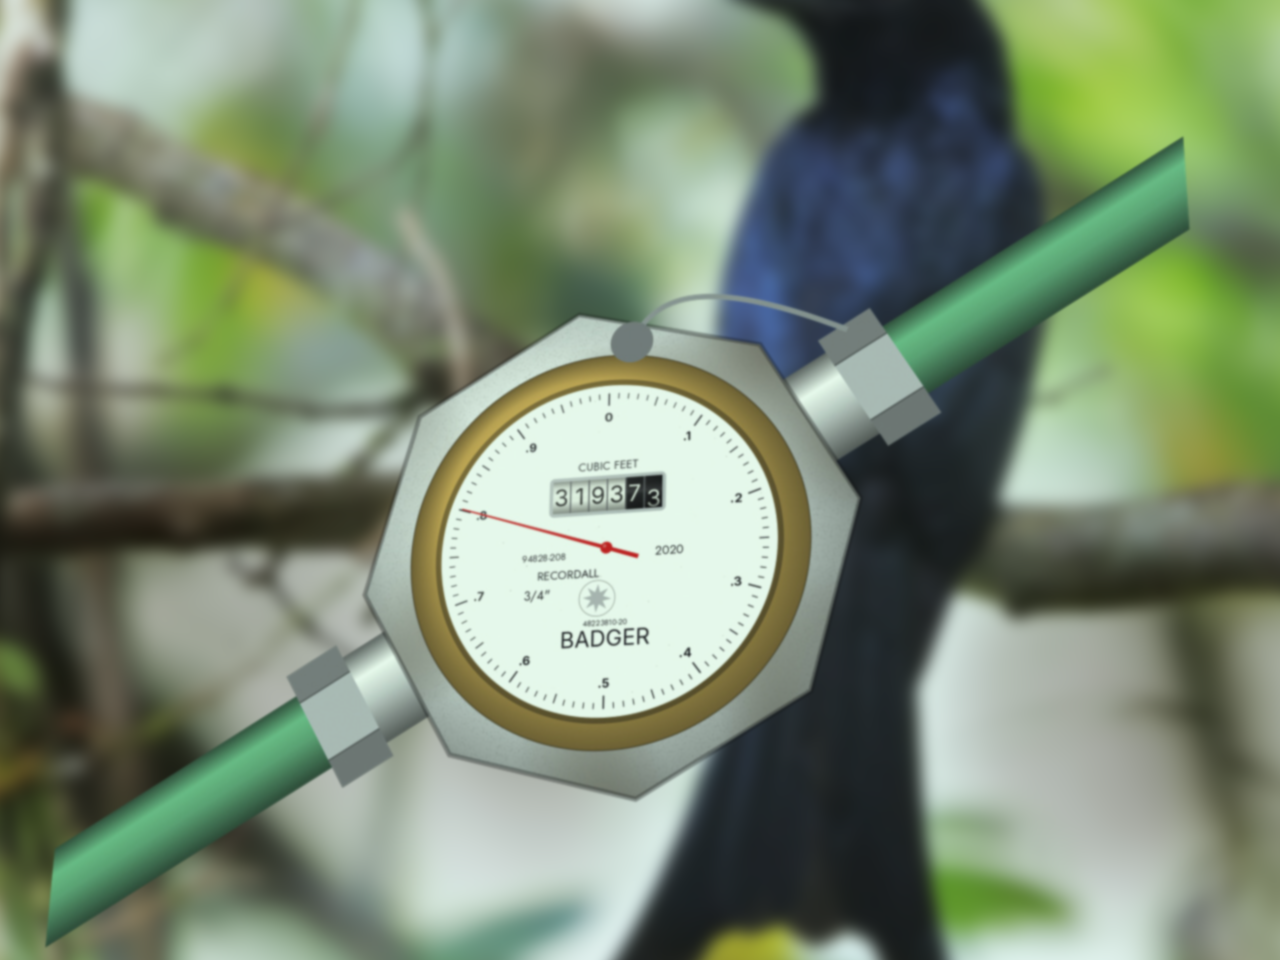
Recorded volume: **319372.80** ft³
